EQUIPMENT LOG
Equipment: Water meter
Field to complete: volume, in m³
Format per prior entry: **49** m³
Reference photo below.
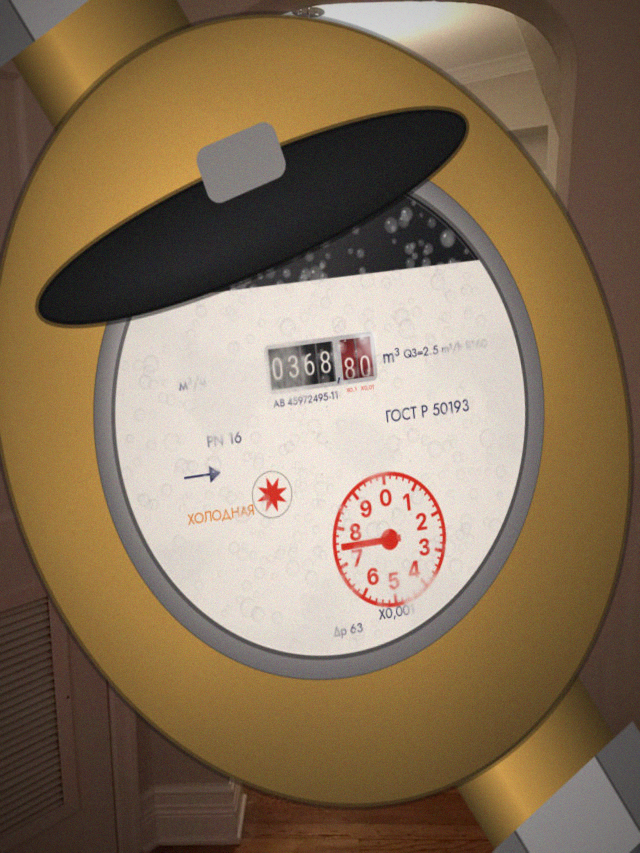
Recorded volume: **368.797** m³
